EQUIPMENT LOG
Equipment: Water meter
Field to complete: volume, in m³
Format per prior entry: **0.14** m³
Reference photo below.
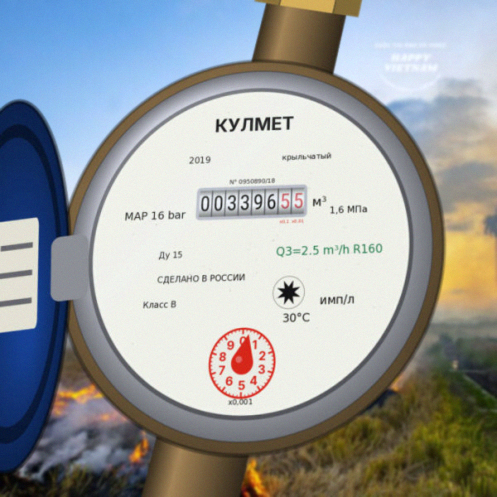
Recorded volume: **3396.550** m³
